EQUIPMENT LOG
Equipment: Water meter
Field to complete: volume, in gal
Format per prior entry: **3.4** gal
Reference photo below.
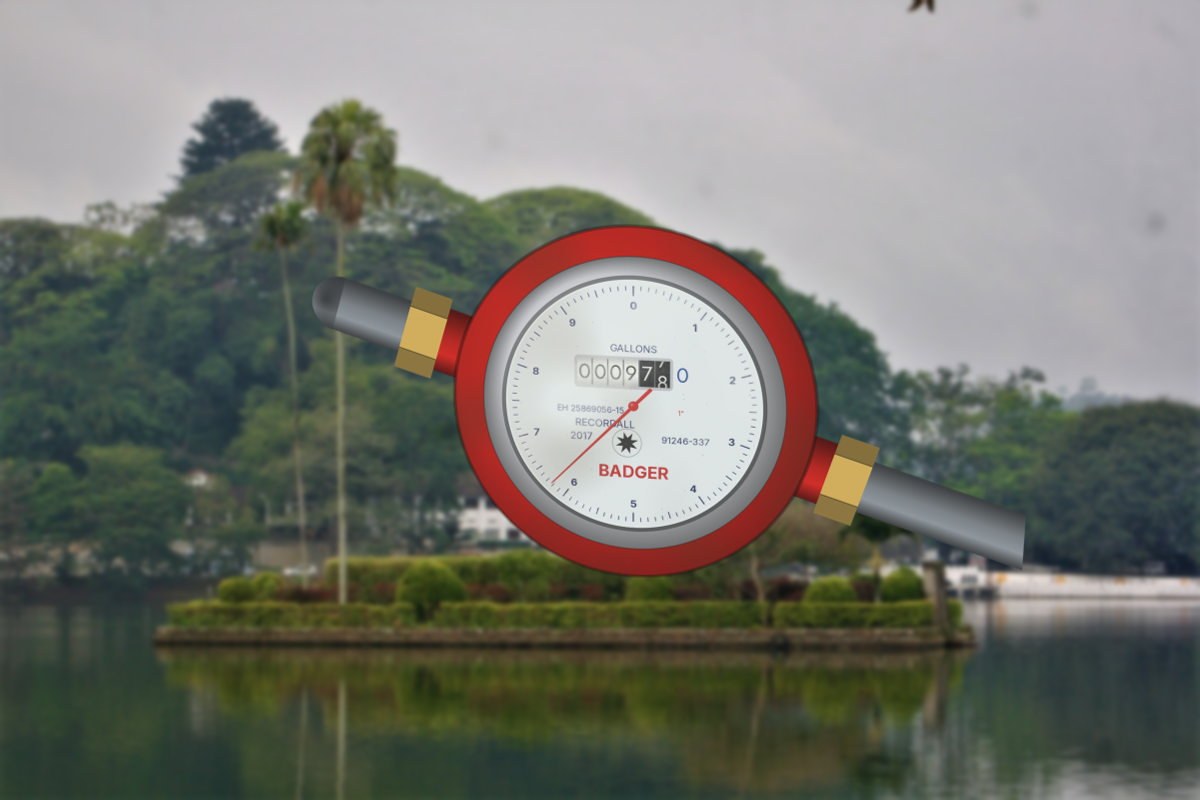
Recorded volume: **9776.2** gal
